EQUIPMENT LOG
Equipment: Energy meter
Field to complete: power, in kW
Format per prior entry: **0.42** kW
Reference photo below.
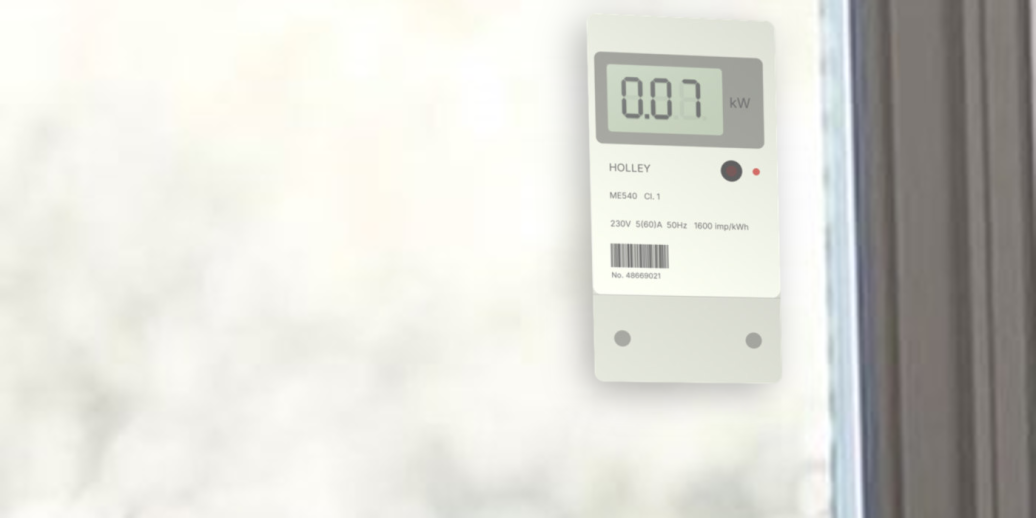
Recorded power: **0.07** kW
